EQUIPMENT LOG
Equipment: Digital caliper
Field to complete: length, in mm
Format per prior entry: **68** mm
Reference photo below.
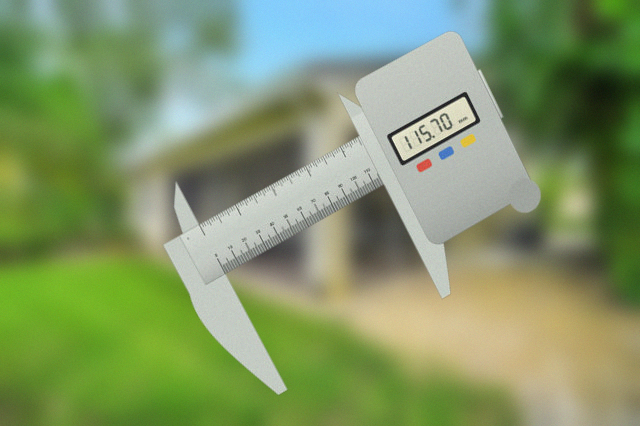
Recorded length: **115.70** mm
